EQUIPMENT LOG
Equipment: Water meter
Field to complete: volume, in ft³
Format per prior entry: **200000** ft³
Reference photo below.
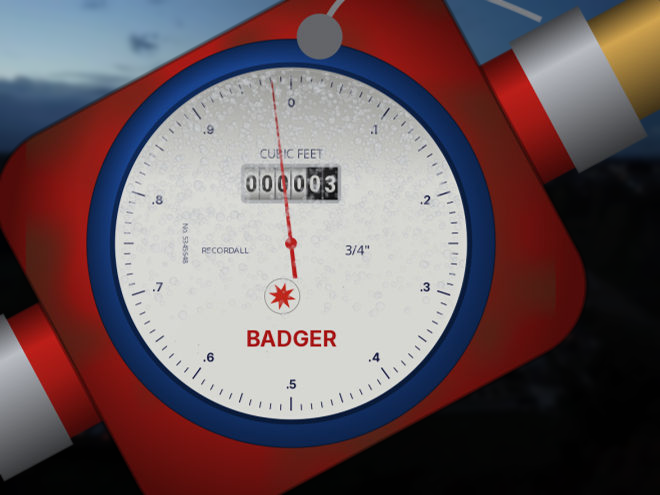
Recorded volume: **2.98** ft³
